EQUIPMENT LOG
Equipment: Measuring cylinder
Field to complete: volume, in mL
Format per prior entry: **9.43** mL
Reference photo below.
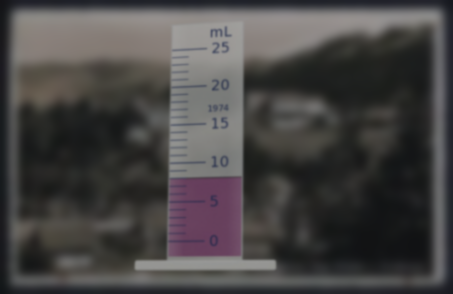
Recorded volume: **8** mL
